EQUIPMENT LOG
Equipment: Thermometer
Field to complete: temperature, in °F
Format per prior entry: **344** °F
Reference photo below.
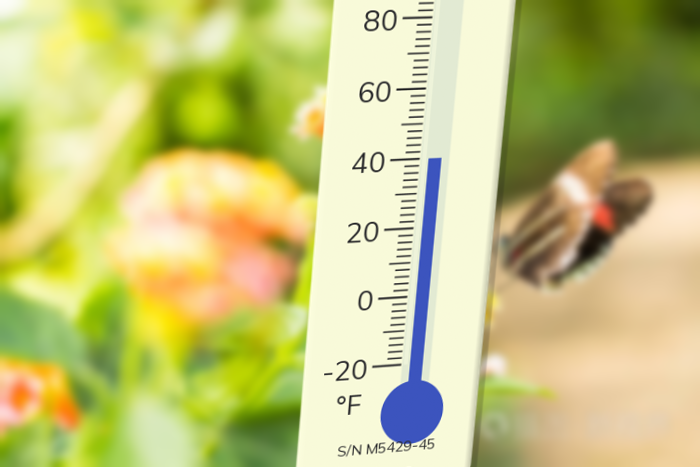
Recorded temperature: **40** °F
